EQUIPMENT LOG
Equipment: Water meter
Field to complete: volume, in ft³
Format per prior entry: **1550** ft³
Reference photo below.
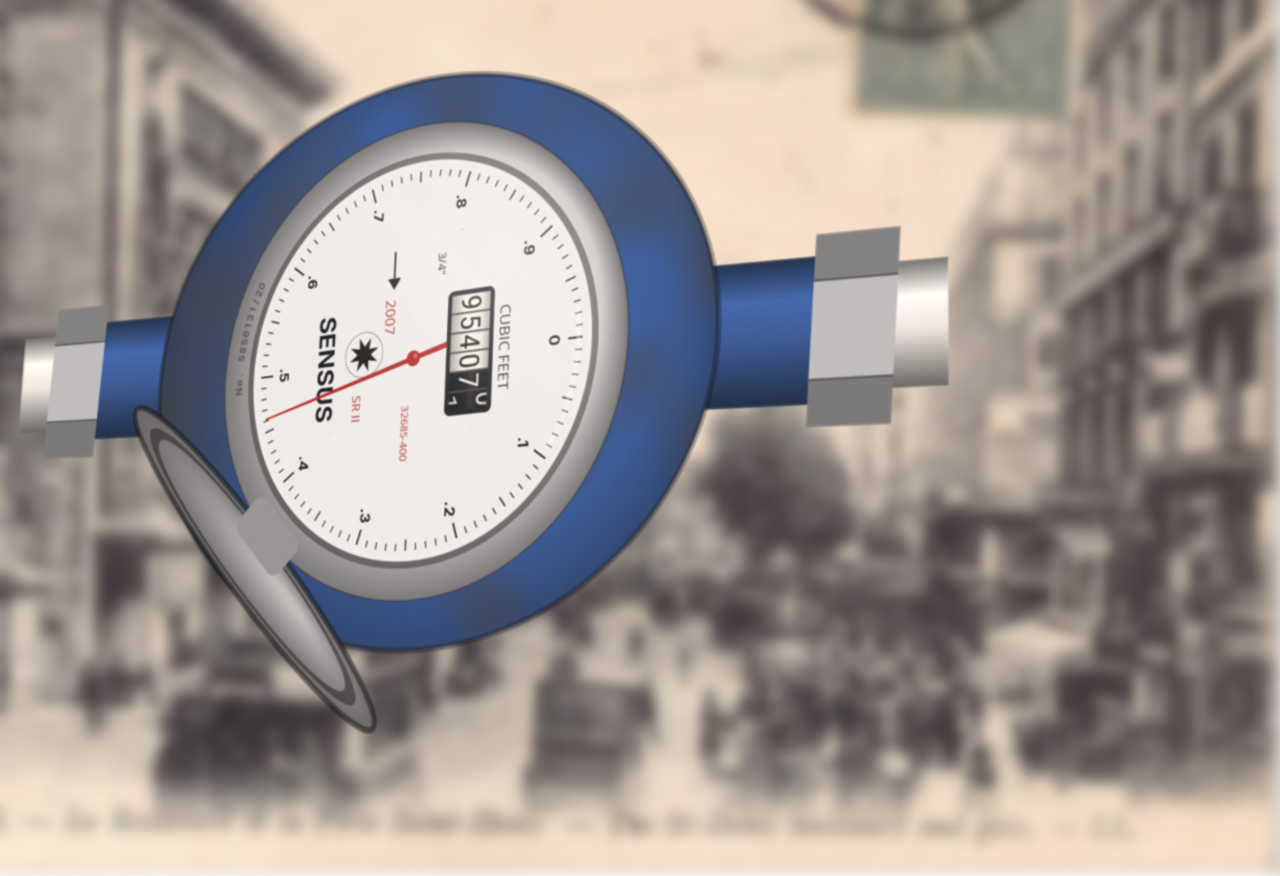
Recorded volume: **954070.46** ft³
